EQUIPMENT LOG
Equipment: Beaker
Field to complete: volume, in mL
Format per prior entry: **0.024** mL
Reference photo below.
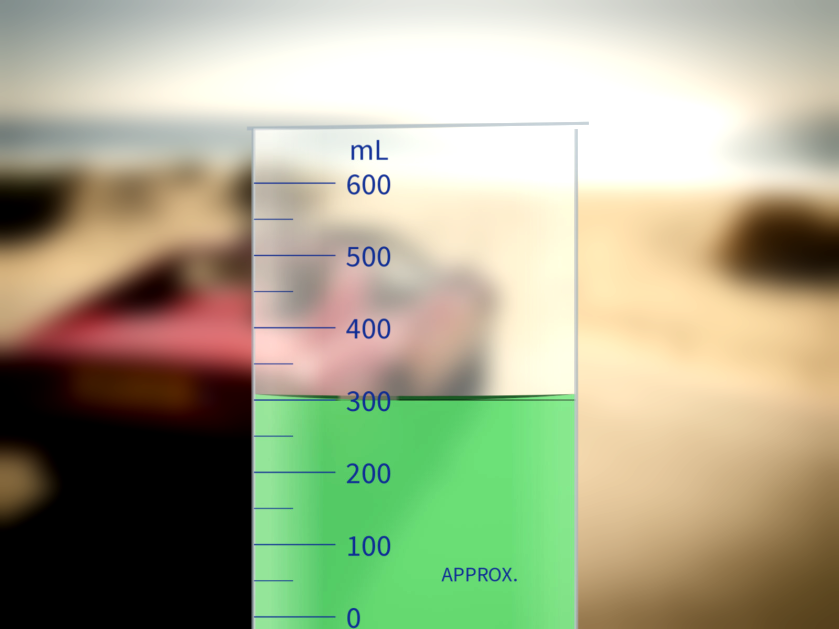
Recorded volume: **300** mL
